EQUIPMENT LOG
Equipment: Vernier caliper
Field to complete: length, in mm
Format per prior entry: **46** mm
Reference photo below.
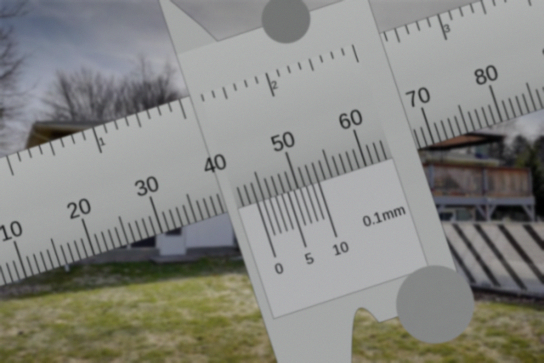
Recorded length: **44.0** mm
